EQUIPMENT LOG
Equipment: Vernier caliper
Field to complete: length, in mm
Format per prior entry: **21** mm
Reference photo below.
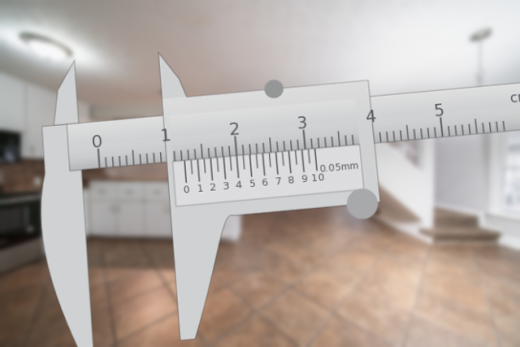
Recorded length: **12.4** mm
